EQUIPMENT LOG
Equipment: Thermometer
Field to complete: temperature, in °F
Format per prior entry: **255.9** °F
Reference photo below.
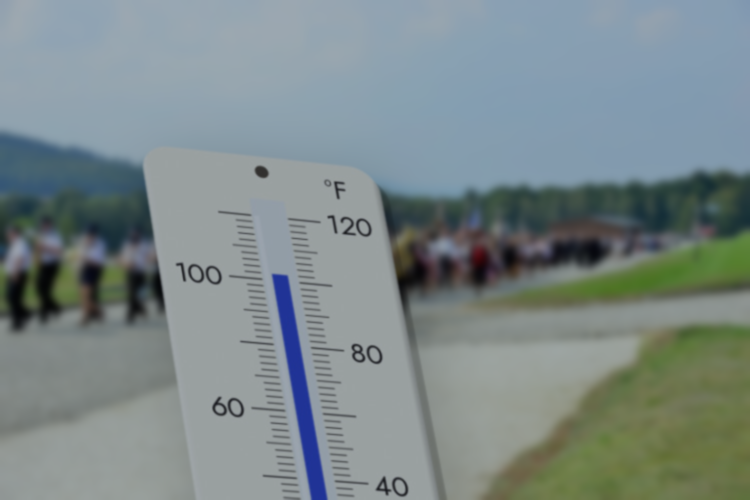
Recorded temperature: **102** °F
